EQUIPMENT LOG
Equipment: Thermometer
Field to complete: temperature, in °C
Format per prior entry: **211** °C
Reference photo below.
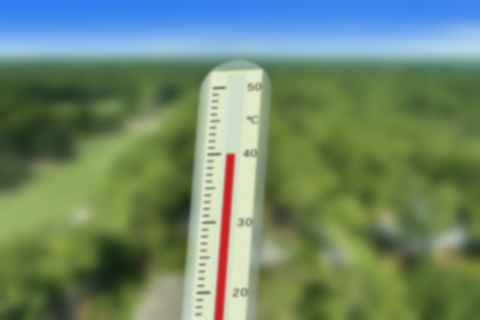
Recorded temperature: **40** °C
